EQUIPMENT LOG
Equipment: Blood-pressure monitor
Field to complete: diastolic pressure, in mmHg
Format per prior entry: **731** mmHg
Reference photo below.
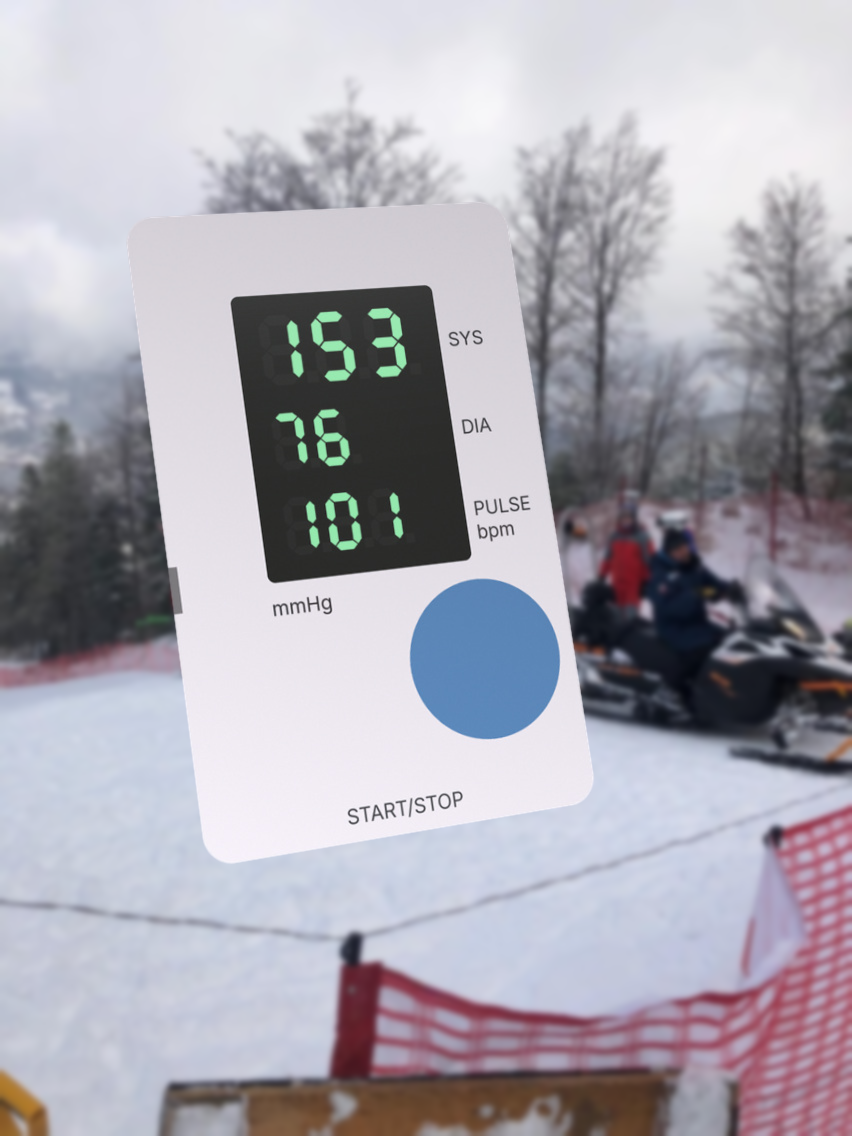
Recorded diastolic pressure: **76** mmHg
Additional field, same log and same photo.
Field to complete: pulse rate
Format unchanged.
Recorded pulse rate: **101** bpm
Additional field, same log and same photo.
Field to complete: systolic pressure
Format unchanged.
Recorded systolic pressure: **153** mmHg
